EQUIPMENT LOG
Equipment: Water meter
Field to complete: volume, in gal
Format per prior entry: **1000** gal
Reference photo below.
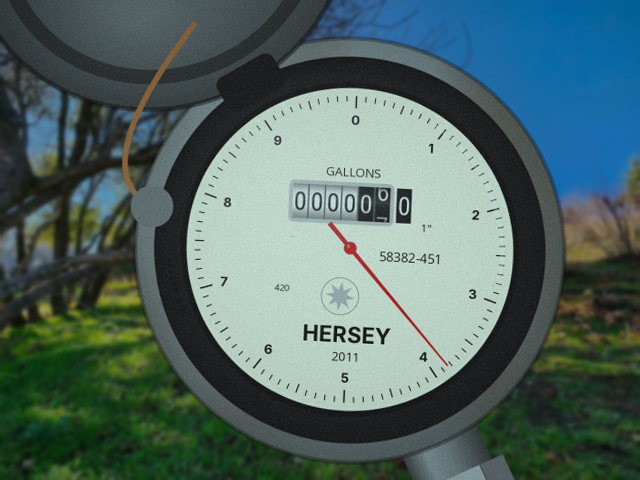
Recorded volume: **63.8** gal
